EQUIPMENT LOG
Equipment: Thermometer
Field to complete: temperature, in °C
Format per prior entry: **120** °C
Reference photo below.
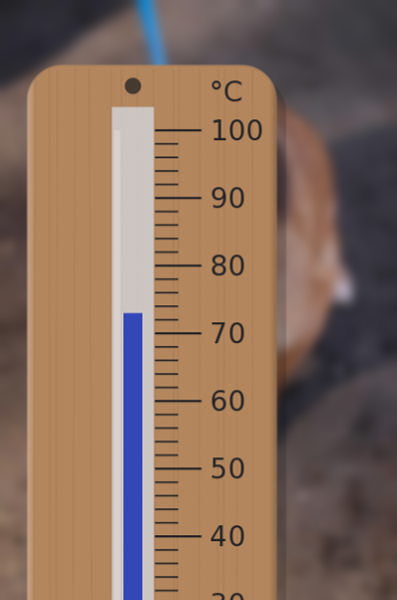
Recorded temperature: **73** °C
